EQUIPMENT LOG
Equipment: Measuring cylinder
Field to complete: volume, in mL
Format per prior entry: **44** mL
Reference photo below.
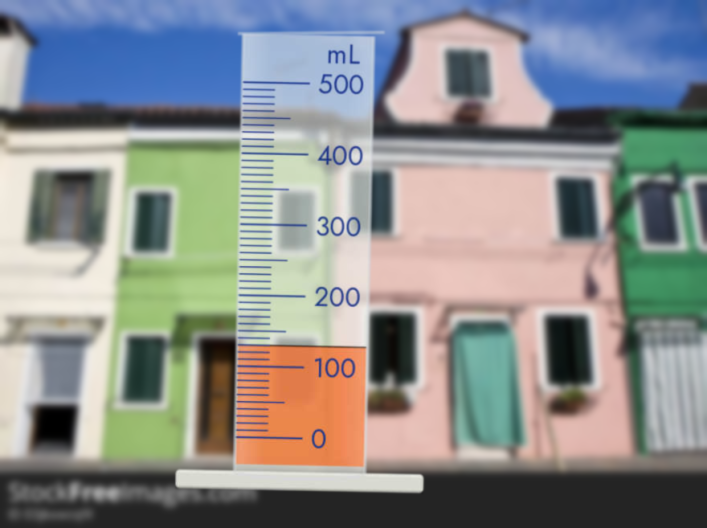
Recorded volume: **130** mL
